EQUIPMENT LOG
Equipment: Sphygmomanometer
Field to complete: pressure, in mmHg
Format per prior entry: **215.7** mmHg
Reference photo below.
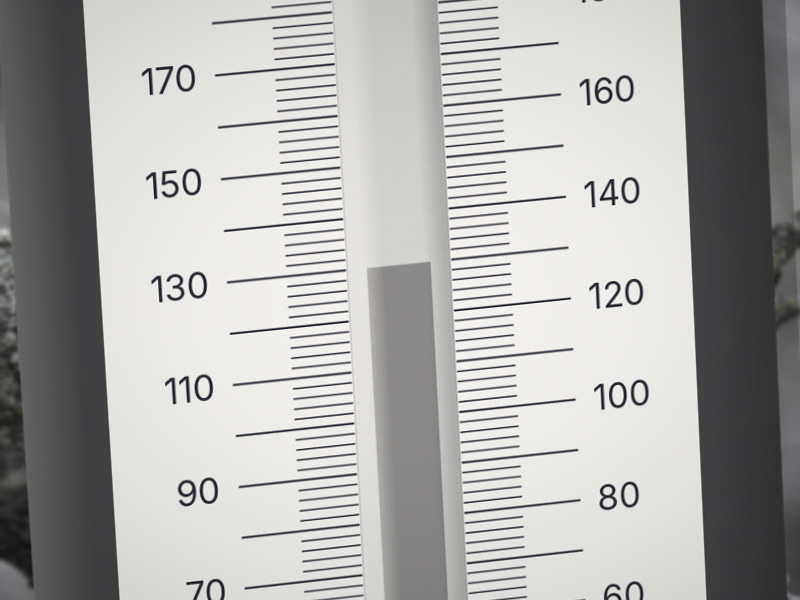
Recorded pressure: **130** mmHg
